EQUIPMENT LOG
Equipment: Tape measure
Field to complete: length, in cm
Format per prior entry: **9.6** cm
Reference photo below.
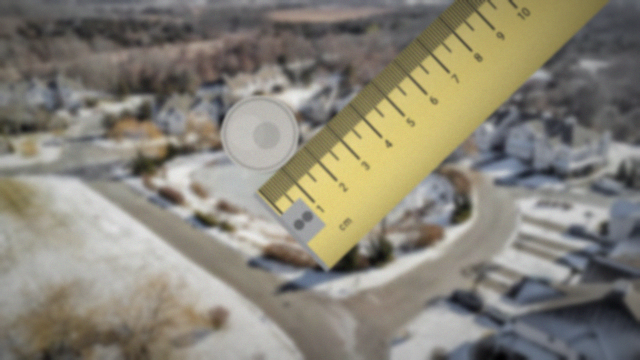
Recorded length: **2.5** cm
